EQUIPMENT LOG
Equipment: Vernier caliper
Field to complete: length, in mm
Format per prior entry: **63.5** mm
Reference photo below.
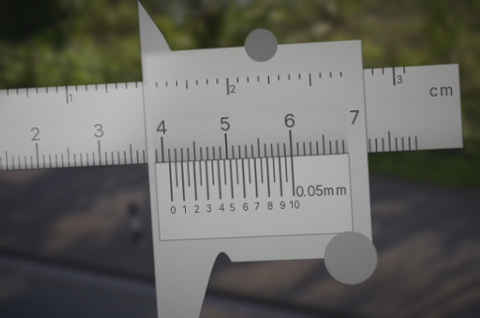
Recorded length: **41.0** mm
